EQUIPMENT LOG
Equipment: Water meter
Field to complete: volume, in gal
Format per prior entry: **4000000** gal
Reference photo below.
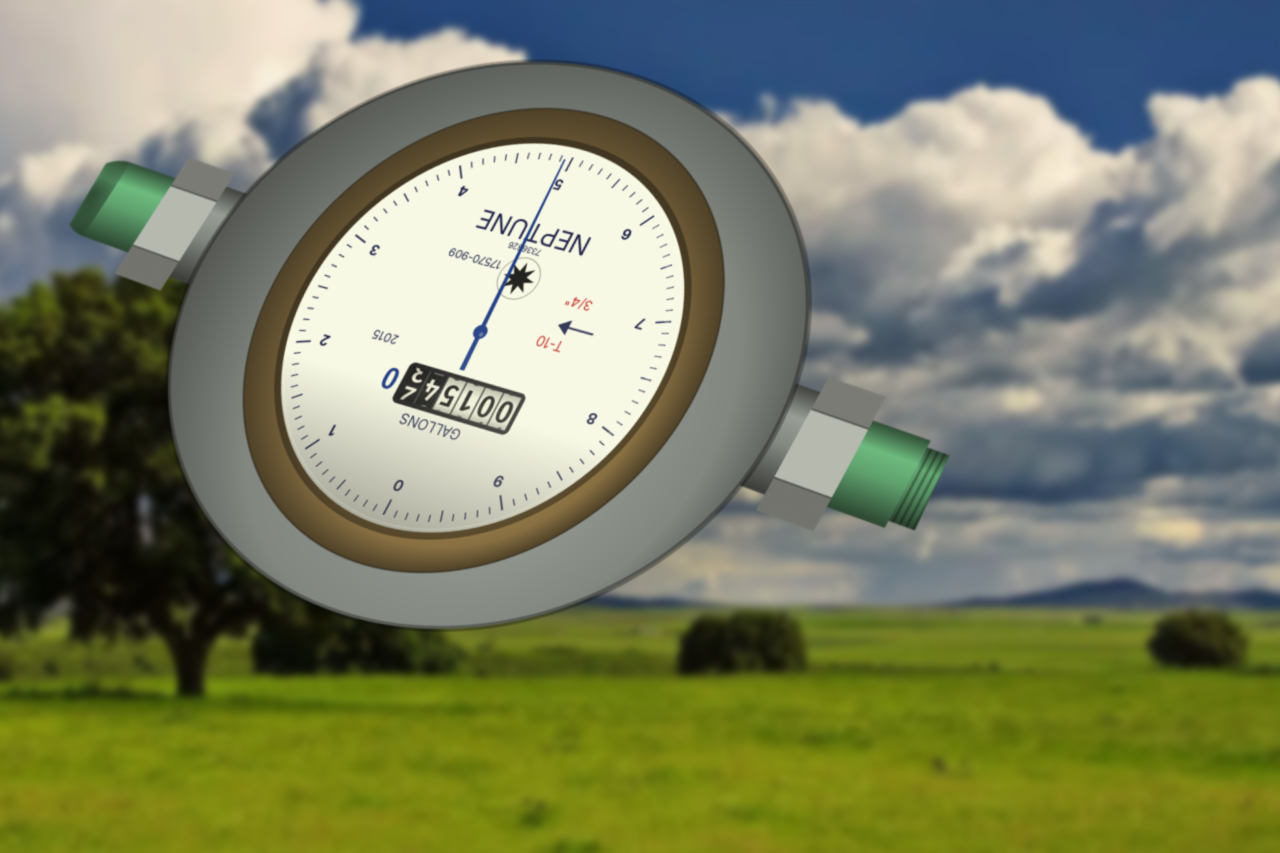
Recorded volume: **15424.9** gal
